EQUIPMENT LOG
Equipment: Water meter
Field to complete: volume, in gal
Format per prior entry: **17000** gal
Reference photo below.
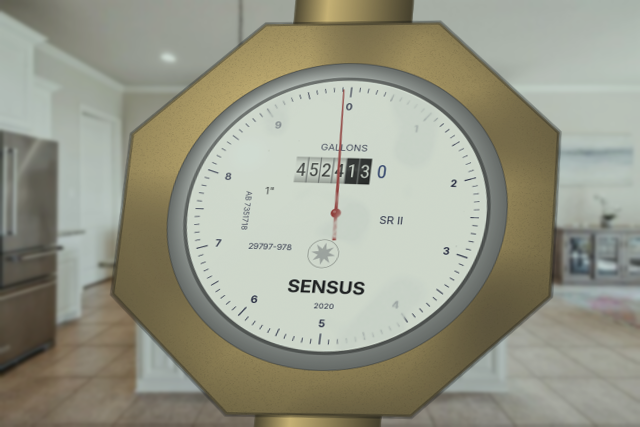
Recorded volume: **4524129.9** gal
